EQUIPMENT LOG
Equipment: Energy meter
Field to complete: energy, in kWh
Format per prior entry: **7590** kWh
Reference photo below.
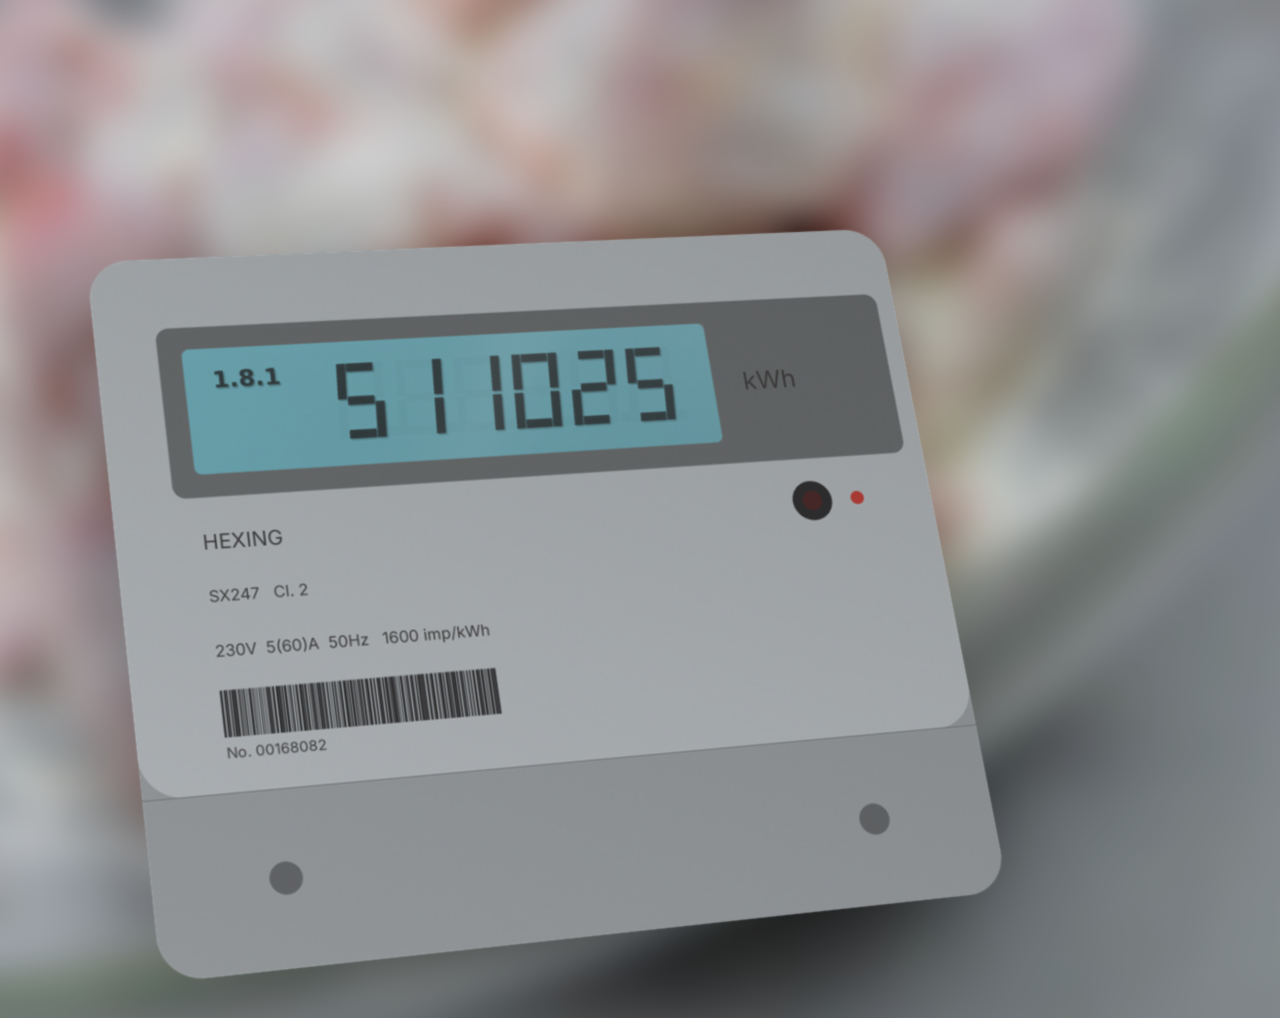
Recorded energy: **511025** kWh
